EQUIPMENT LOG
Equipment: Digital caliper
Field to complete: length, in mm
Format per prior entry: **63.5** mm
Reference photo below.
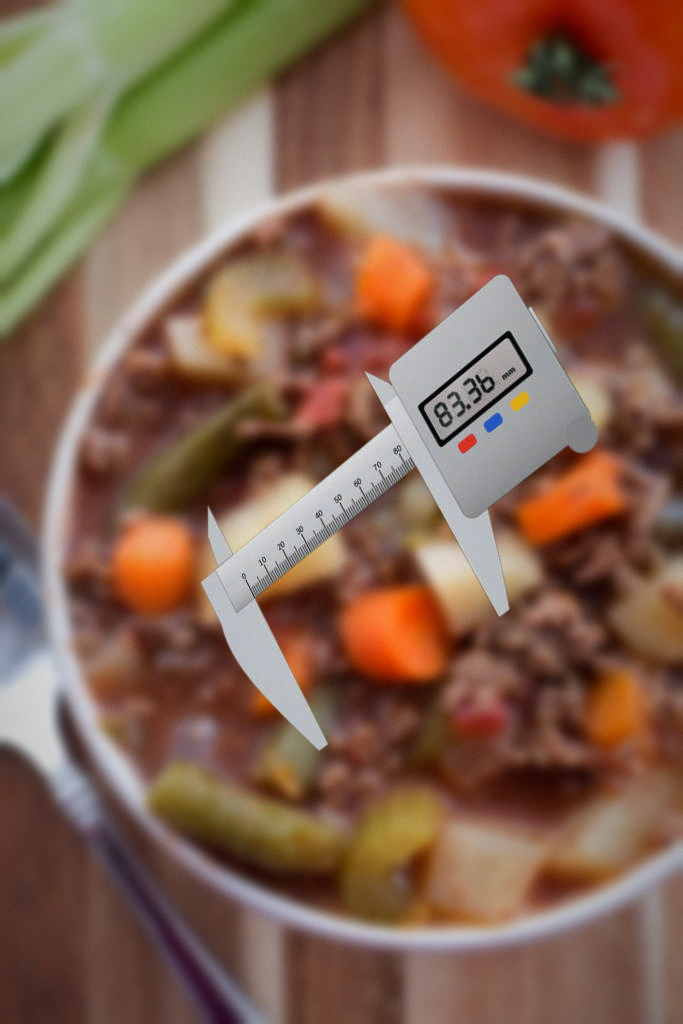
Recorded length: **83.36** mm
